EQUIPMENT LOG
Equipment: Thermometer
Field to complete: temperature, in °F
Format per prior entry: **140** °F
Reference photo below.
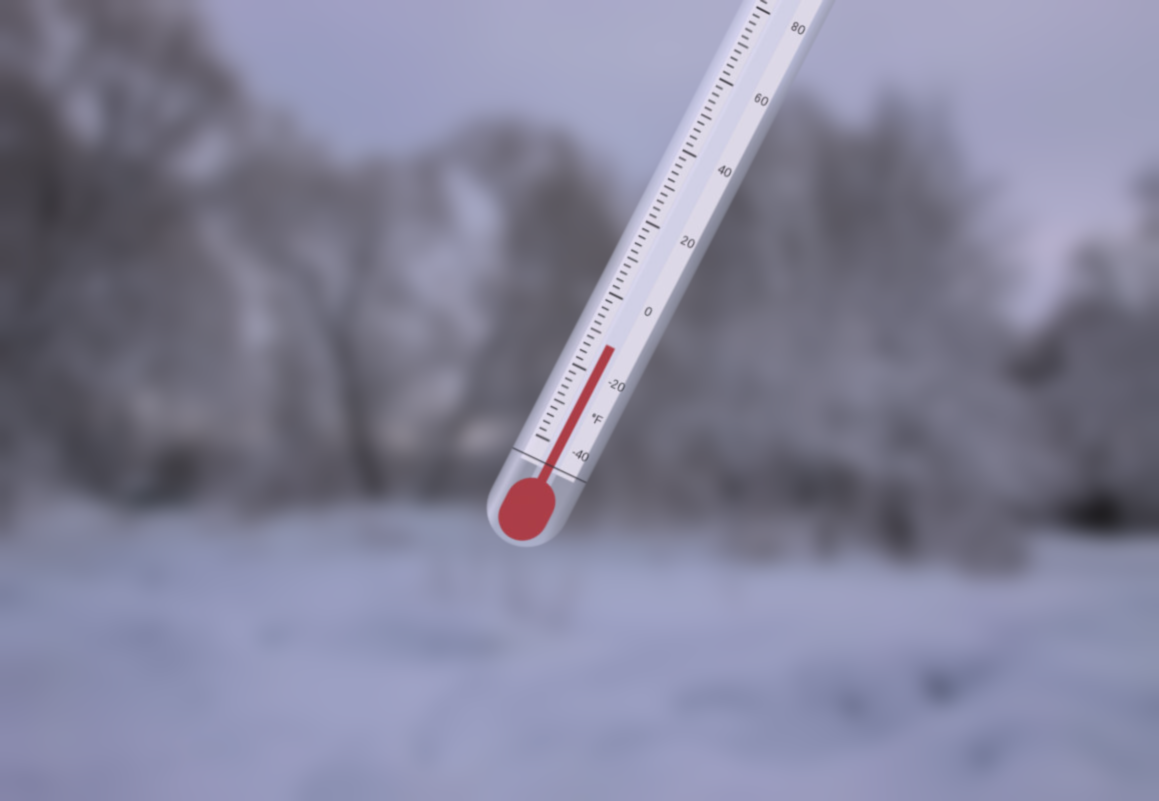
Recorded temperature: **-12** °F
